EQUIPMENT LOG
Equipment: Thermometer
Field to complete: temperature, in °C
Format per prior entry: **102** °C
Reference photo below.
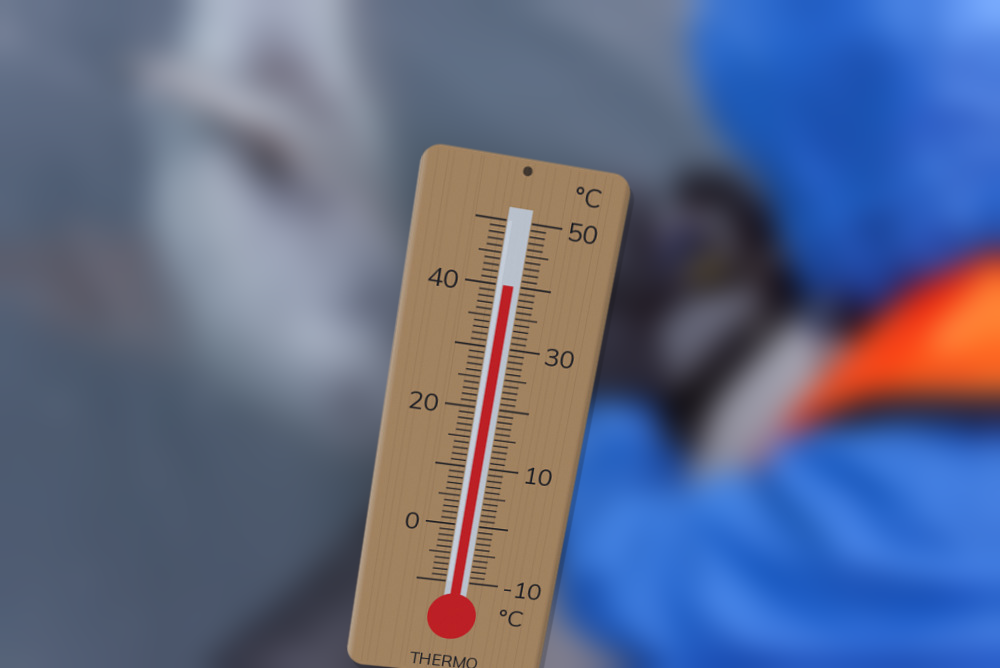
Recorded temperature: **40** °C
